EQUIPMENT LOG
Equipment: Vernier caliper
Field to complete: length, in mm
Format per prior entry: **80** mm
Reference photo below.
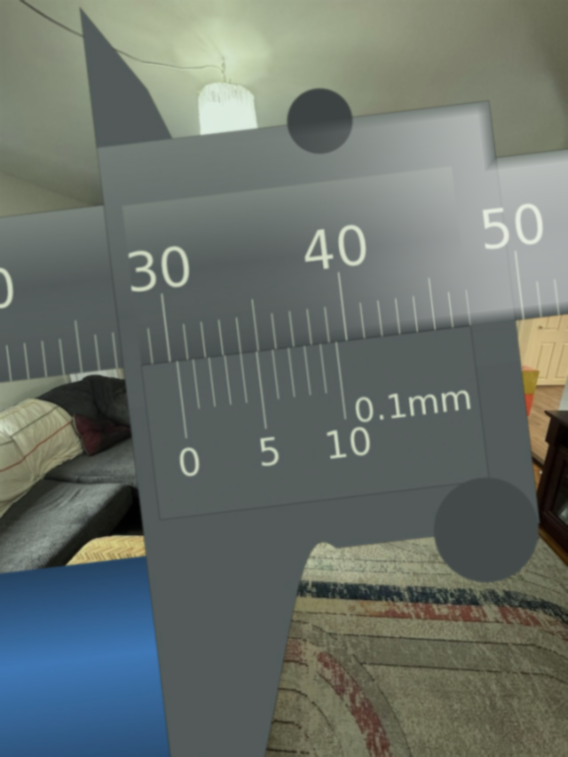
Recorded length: **30.4** mm
